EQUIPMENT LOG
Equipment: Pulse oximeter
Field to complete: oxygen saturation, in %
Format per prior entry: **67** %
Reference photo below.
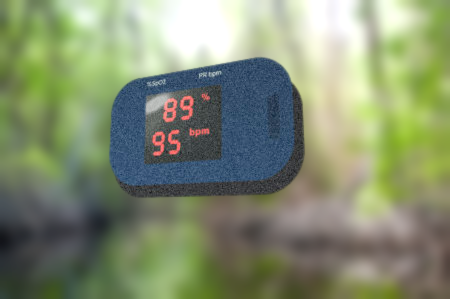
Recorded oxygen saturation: **89** %
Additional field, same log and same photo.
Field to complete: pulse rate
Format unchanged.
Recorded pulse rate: **95** bpm
